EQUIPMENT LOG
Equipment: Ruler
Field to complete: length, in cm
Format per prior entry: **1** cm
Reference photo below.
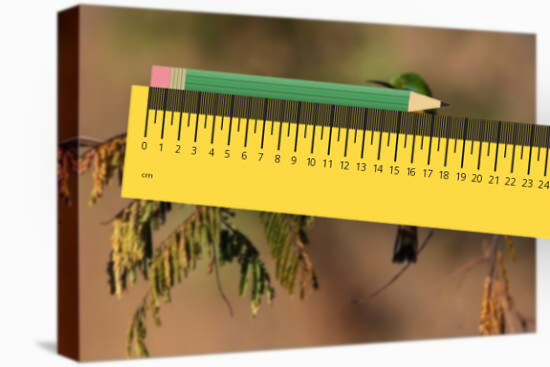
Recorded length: **18** cm
